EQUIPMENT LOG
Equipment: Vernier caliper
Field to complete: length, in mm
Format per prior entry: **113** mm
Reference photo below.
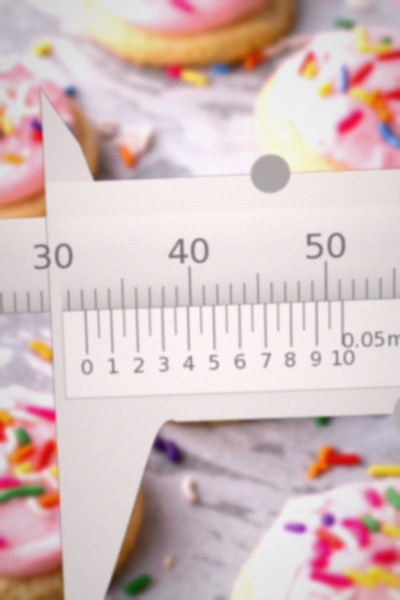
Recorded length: **32.2** mm
